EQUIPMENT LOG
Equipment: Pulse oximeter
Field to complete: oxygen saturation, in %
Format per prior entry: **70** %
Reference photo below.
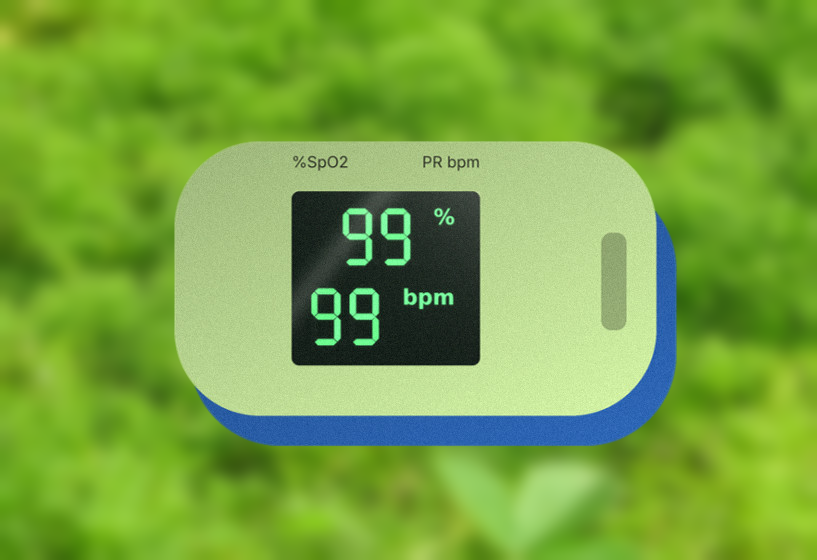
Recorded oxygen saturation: **99** %
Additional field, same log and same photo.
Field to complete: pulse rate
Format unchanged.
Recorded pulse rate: **99** bpm
